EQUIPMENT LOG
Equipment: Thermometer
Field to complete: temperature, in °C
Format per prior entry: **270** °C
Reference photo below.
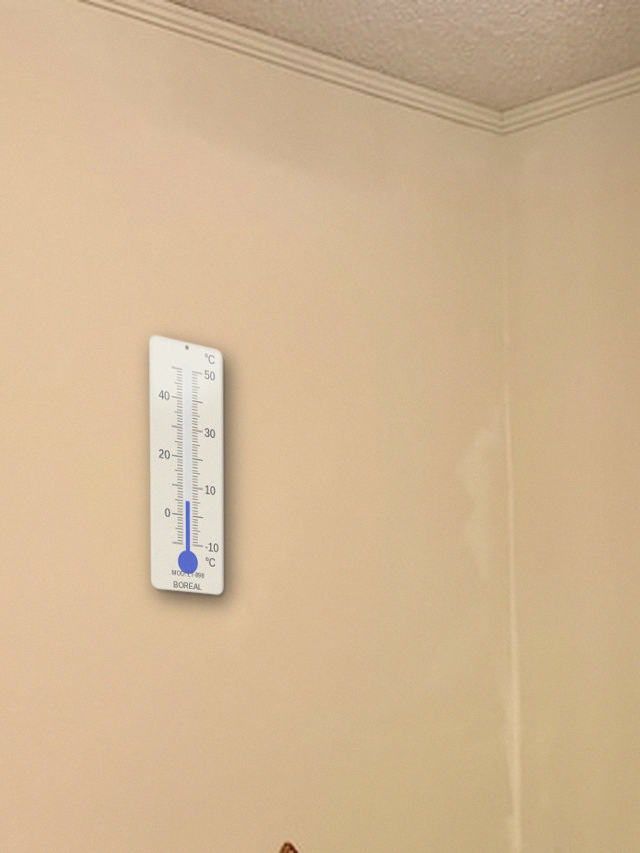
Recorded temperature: **5** °C
